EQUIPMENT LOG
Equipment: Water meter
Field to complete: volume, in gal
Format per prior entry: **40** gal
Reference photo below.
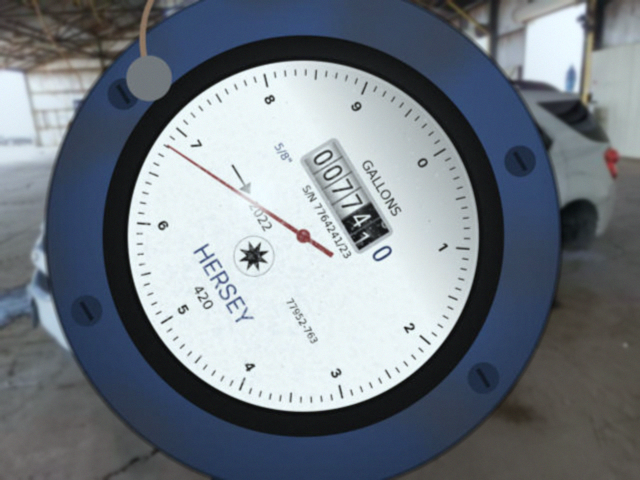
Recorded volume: **77406.8** gal
